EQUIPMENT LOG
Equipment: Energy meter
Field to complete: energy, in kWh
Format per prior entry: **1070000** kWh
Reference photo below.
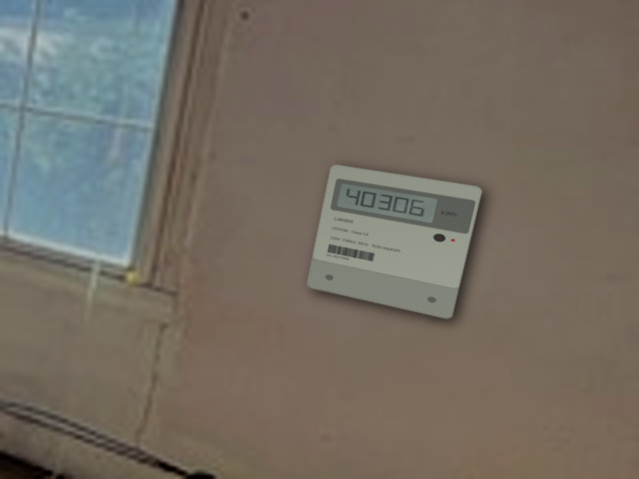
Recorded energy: **40306** kWh
